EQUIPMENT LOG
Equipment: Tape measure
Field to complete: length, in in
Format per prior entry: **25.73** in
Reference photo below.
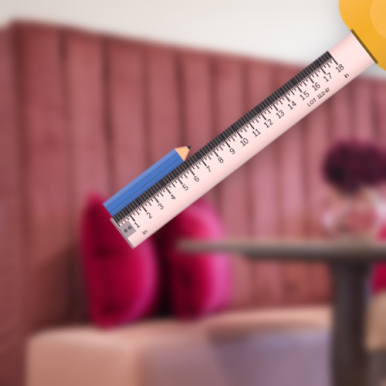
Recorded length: **7** in
